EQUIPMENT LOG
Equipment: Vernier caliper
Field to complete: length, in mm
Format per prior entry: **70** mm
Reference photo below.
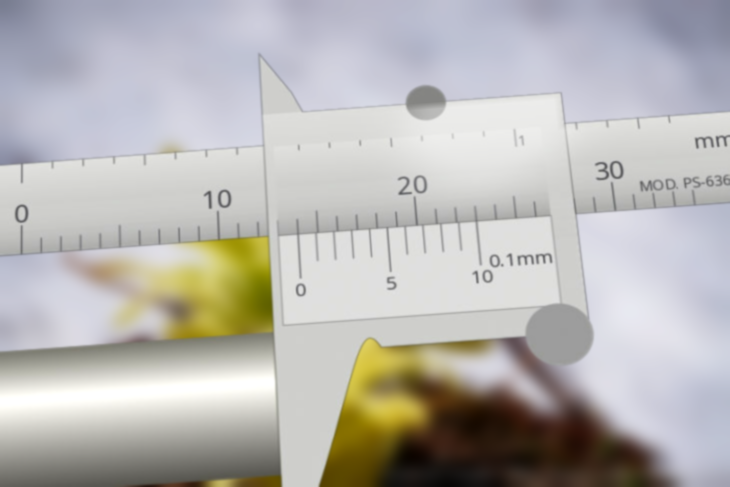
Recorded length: **14.0** mm
